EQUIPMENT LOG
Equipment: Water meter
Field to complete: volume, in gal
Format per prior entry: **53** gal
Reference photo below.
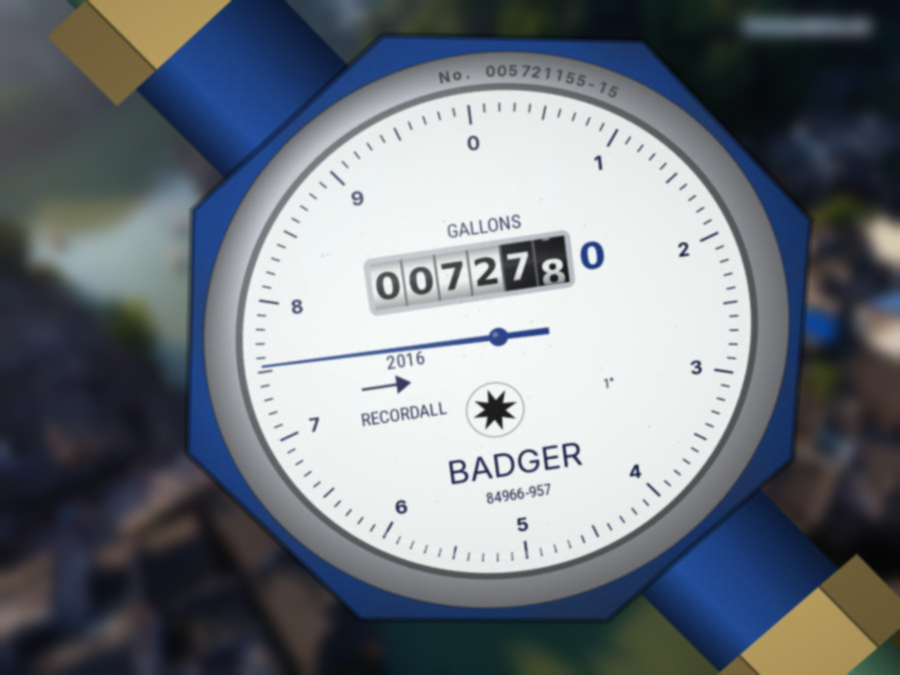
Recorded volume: **72777.5** gal
